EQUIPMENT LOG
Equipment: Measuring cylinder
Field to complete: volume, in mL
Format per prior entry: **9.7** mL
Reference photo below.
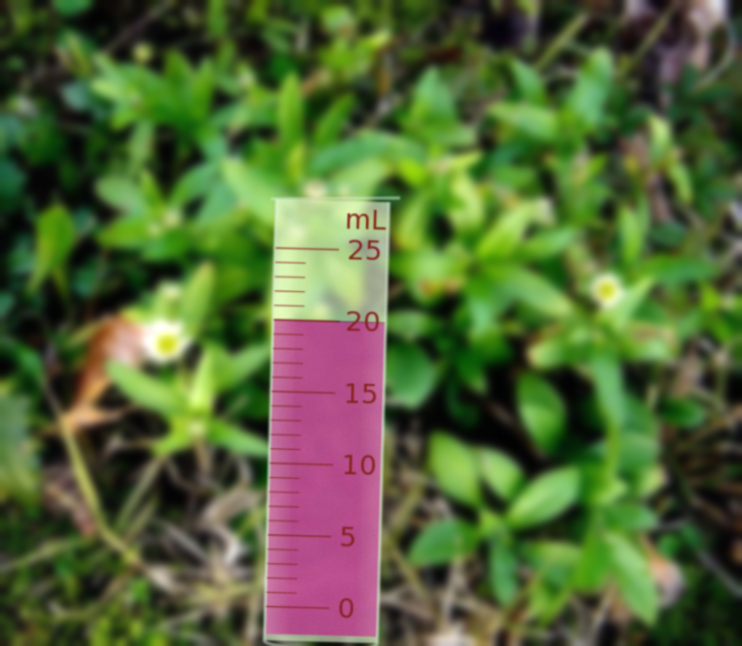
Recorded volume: **20** mL
